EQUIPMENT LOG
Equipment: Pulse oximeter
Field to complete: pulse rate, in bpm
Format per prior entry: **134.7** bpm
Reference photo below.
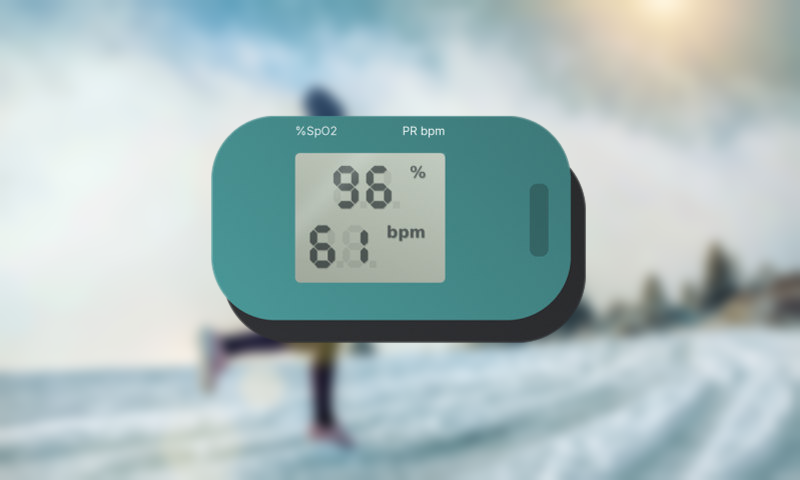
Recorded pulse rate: **61** bpm
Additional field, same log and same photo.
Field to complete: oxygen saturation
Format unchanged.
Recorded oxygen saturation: **96** %
